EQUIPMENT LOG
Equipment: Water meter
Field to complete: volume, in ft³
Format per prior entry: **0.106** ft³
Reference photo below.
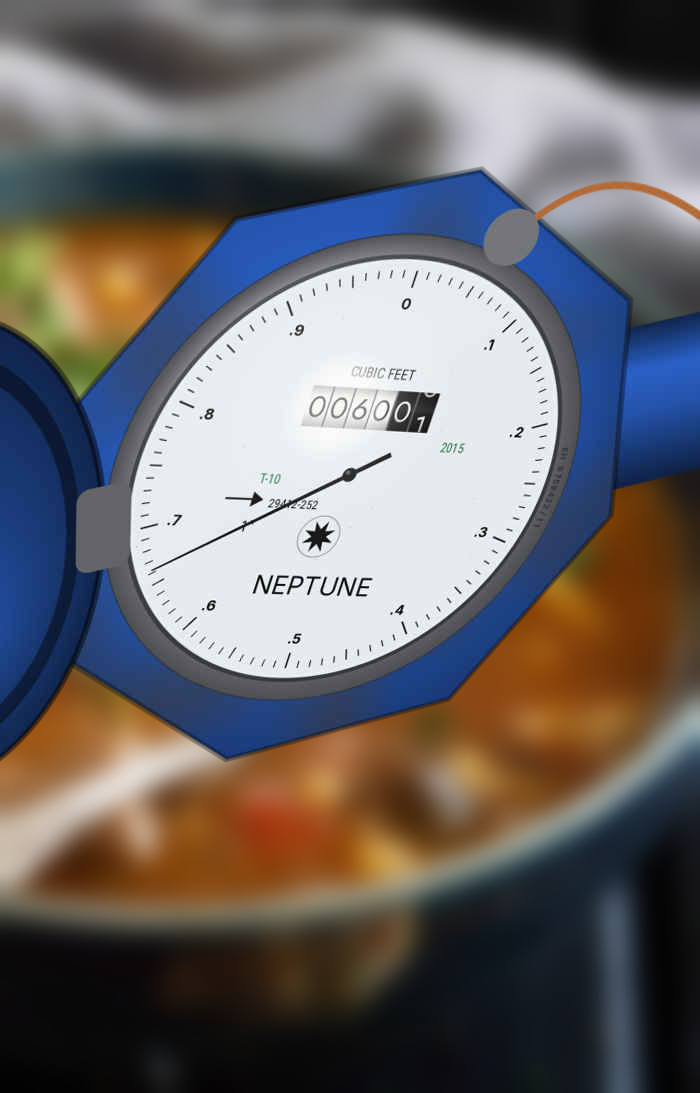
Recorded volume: **6000.66** ft³
